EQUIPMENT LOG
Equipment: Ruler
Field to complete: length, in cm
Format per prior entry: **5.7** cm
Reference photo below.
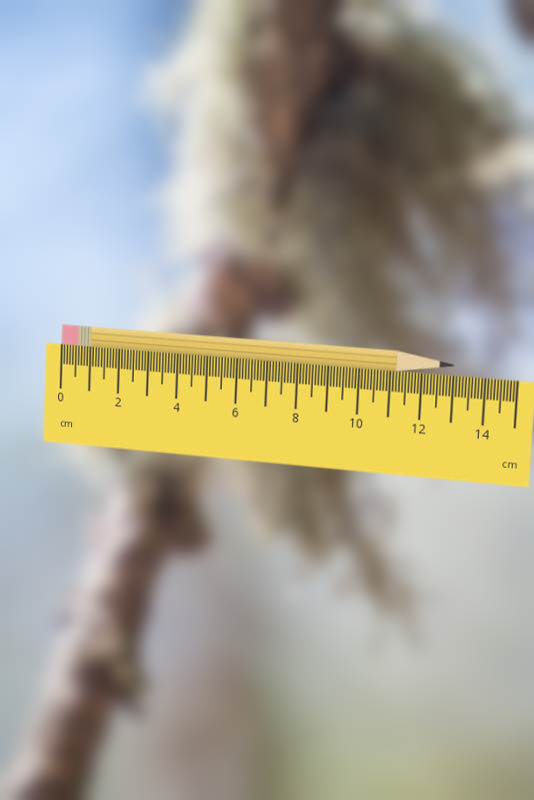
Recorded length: **13** cm
